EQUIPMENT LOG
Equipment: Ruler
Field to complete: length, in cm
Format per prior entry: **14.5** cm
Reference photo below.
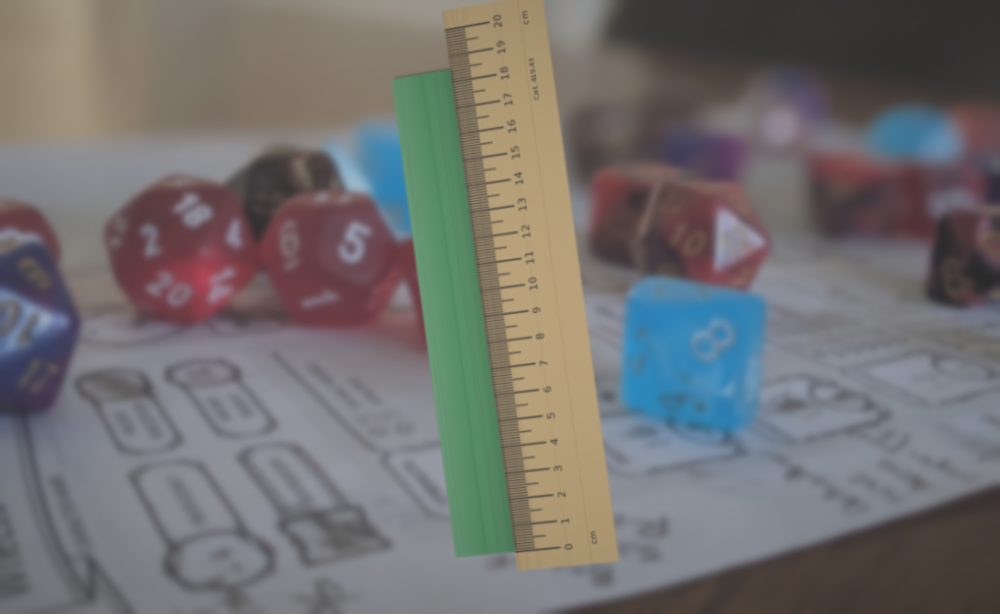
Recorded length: **18.5** cm
